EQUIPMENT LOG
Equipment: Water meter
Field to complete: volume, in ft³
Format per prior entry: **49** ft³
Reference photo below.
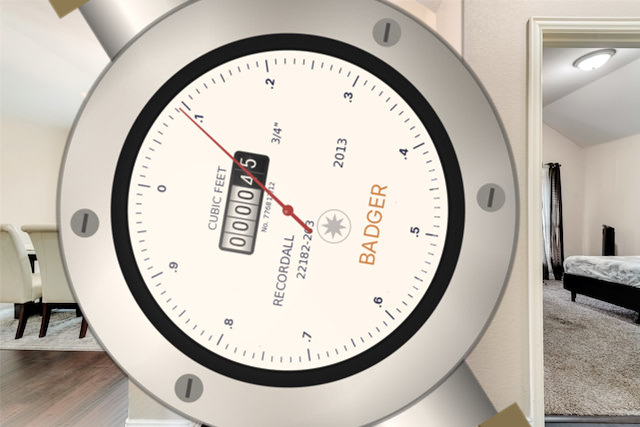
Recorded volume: **45.09** ft³
